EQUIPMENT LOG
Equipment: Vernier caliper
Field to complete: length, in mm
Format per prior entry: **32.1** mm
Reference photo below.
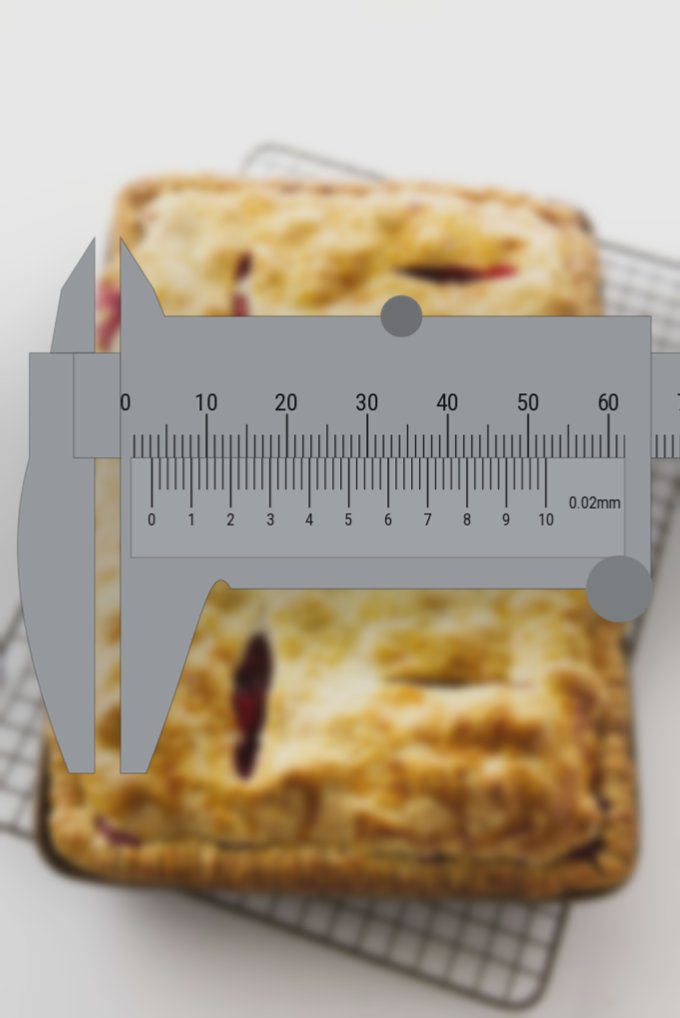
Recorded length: **3.2** mm
